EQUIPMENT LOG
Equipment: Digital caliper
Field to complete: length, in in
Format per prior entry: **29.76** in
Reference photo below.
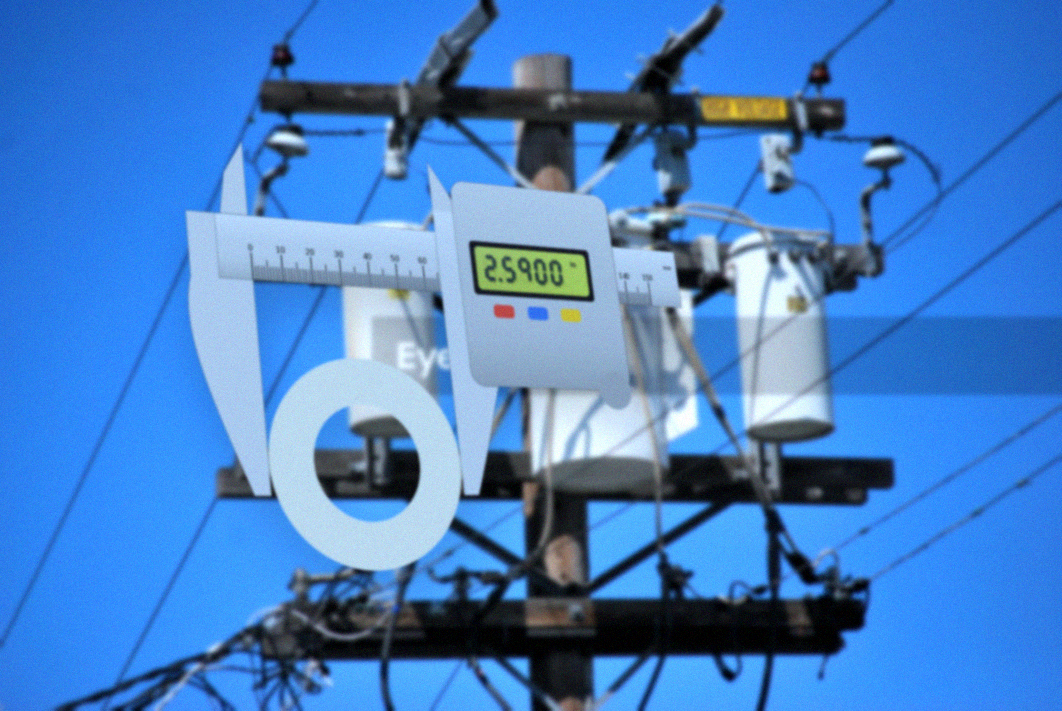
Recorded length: **2.5900** in
